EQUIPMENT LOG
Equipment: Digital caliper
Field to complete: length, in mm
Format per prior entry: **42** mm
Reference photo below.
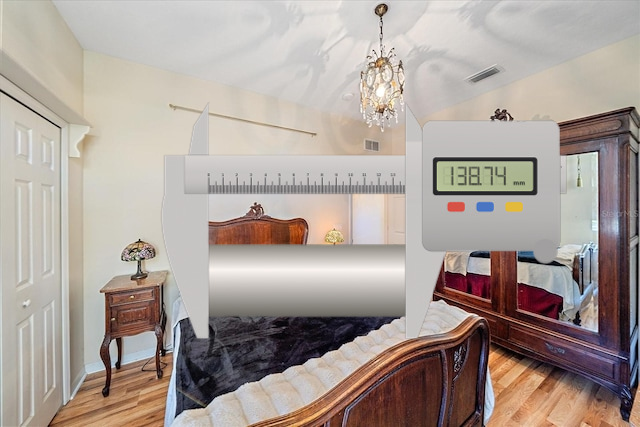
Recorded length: **138.74** mm
